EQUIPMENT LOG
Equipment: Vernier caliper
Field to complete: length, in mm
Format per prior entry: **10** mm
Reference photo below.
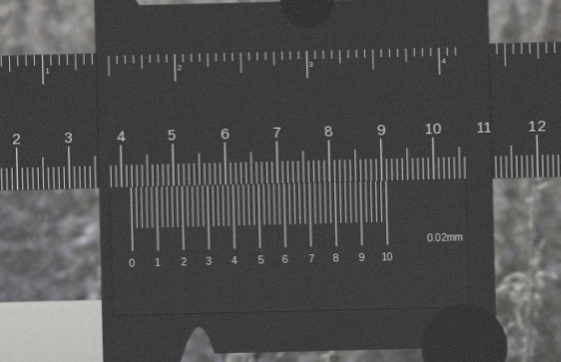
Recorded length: **41.8** mm
